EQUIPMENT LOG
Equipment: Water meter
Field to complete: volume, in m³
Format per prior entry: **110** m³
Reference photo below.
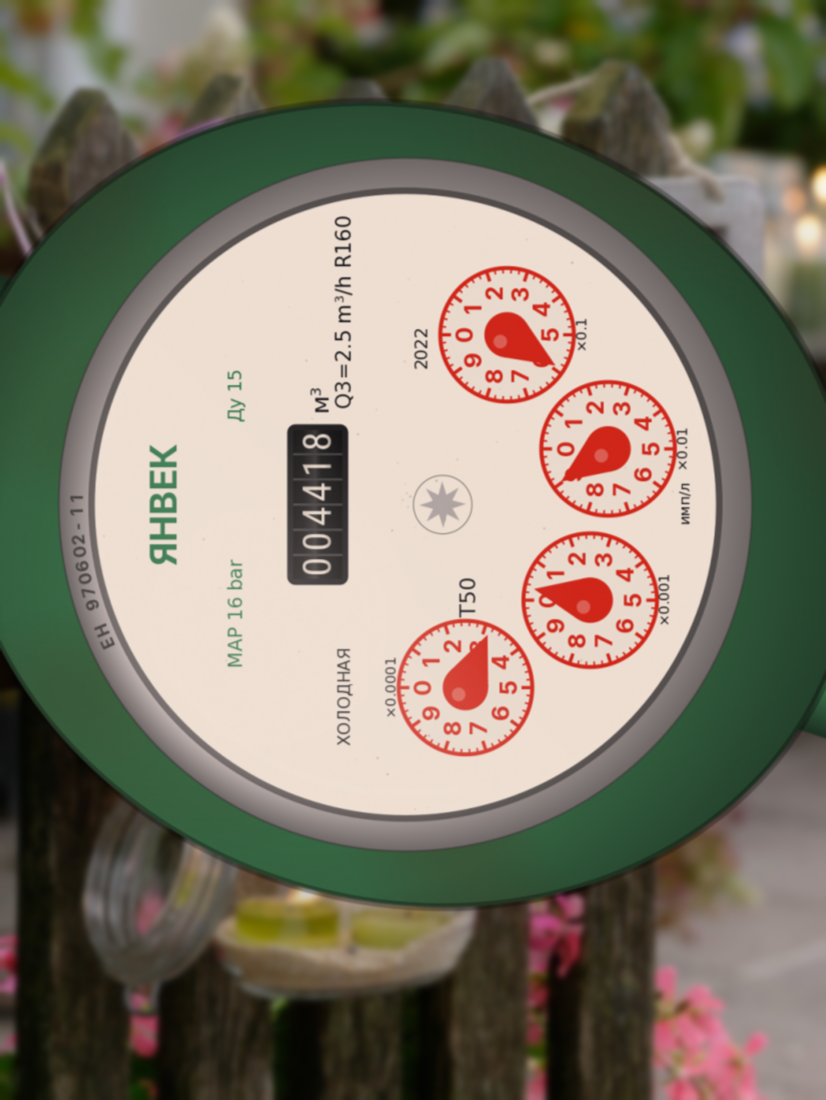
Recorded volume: **4418.5903** m³
